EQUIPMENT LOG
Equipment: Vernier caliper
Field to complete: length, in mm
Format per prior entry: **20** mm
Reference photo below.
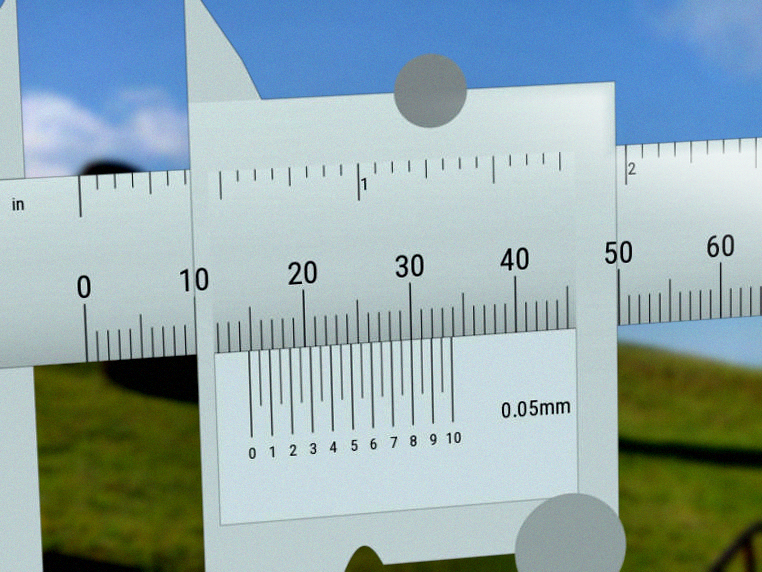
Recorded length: **14.8** mm
